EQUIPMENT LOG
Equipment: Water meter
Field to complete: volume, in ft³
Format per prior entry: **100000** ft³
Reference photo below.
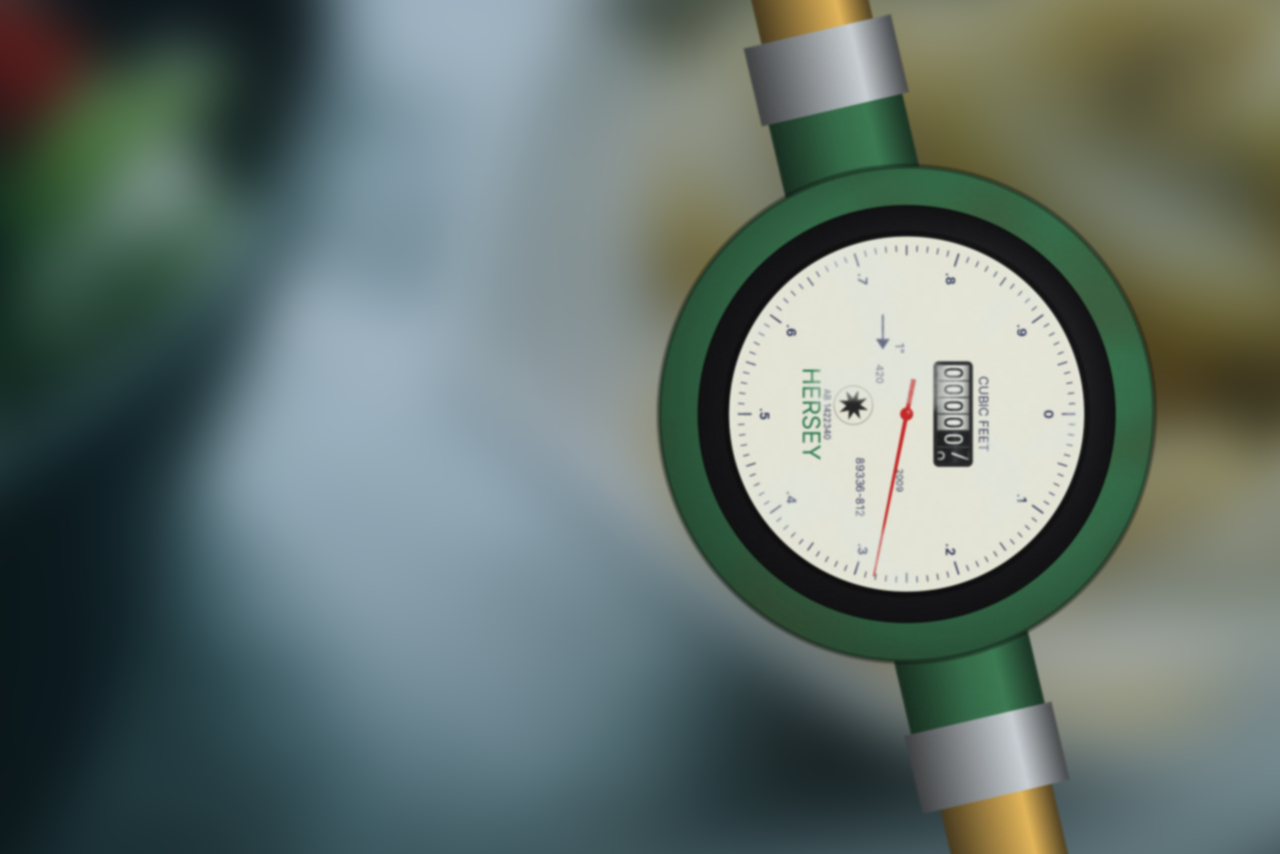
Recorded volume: **7.28** ft³
